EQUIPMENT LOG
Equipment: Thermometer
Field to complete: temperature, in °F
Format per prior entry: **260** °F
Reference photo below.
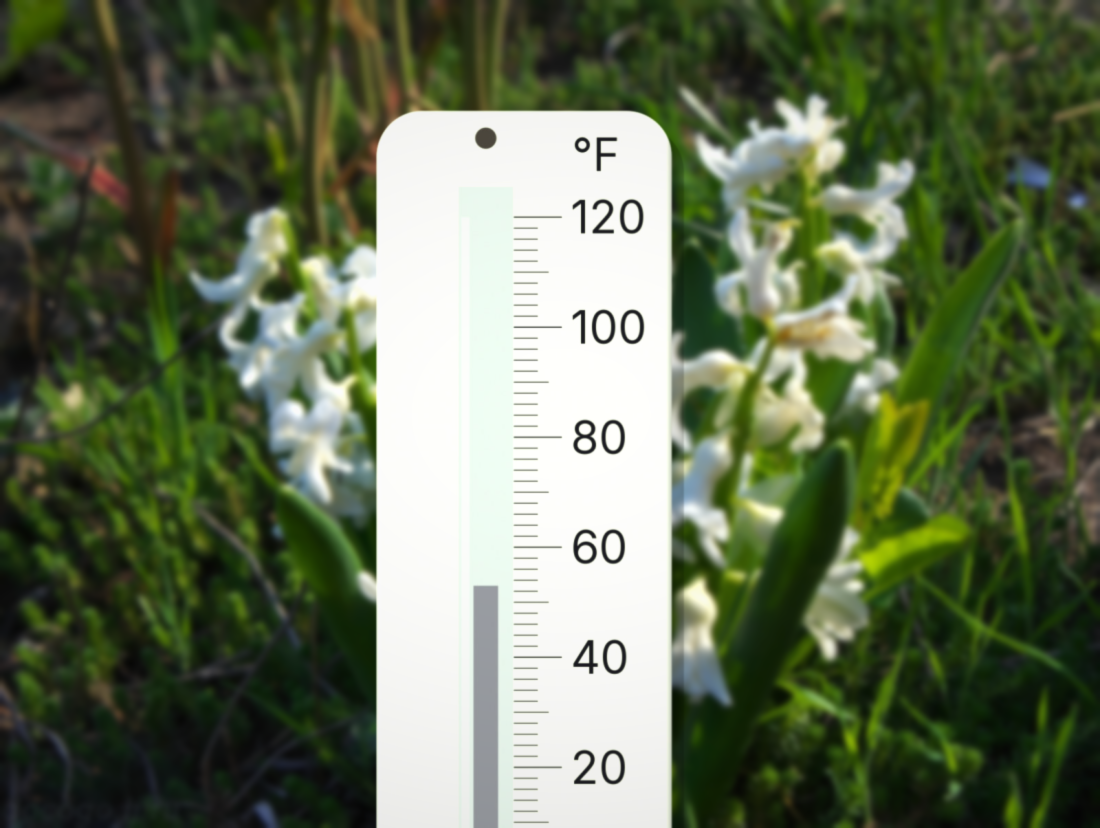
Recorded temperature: **53** °F
